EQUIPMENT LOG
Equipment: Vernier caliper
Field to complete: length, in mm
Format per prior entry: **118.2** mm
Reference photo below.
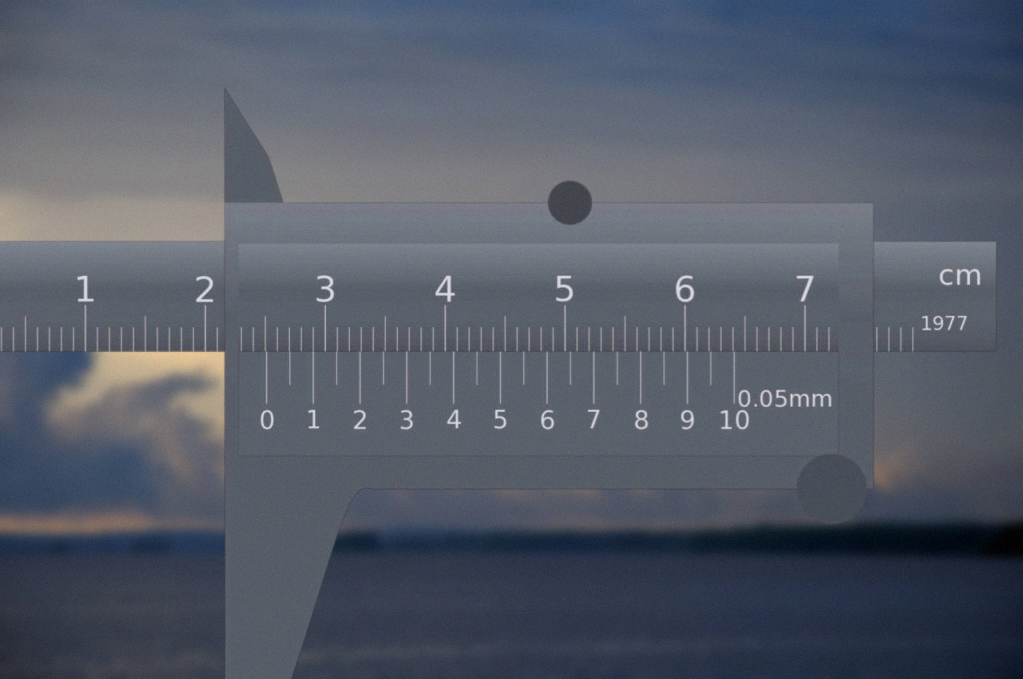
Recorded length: **25.1** mm
